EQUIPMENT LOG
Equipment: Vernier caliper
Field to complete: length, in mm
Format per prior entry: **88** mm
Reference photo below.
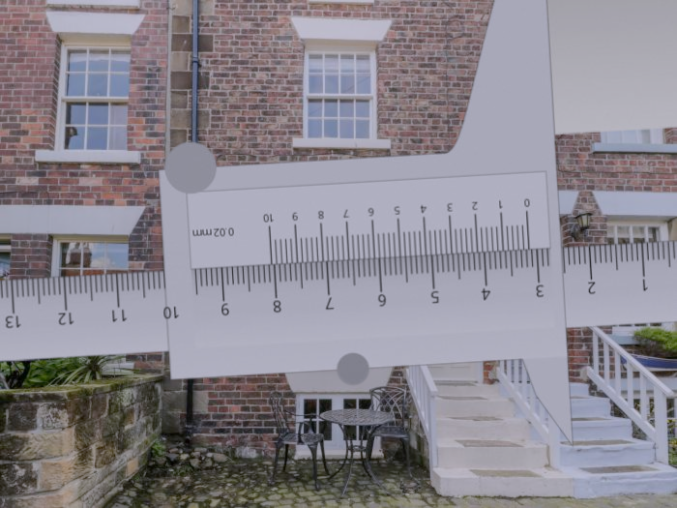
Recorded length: **31.5** mm
